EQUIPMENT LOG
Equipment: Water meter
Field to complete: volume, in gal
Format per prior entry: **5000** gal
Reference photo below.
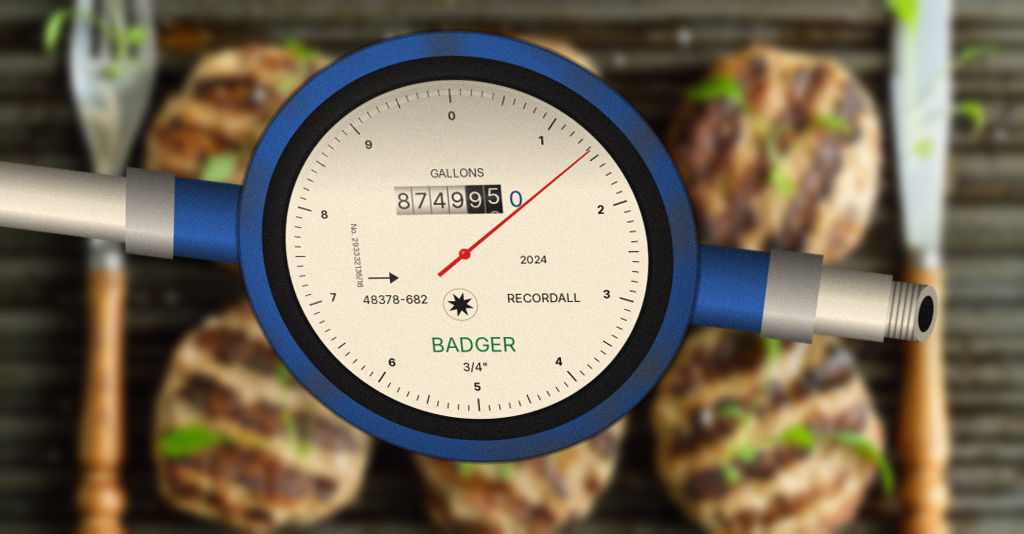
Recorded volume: **8749951.4** gal
